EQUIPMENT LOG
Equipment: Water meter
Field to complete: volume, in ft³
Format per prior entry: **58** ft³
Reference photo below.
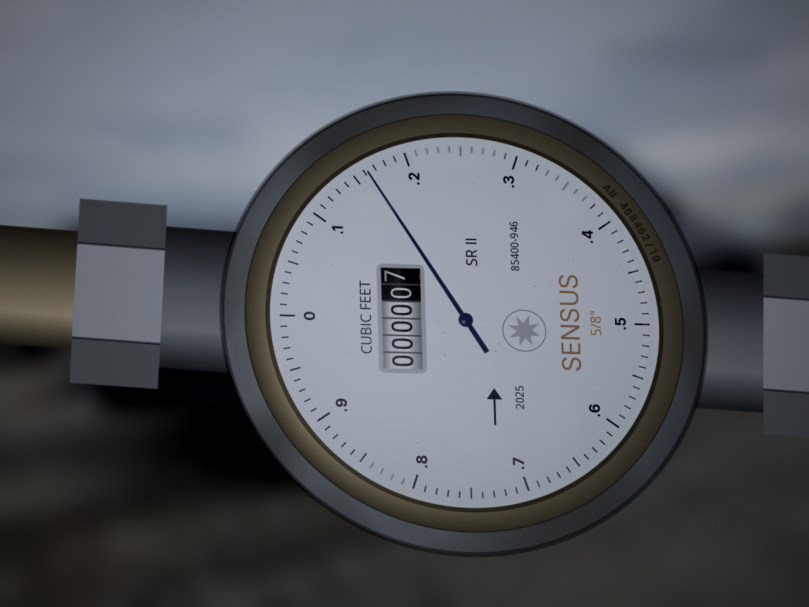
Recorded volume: **7.16** ft³
